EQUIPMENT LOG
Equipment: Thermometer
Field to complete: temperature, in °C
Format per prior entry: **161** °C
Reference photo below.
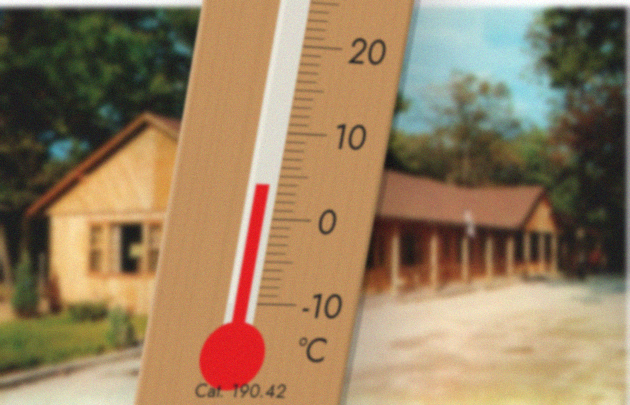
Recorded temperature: **4** °C
